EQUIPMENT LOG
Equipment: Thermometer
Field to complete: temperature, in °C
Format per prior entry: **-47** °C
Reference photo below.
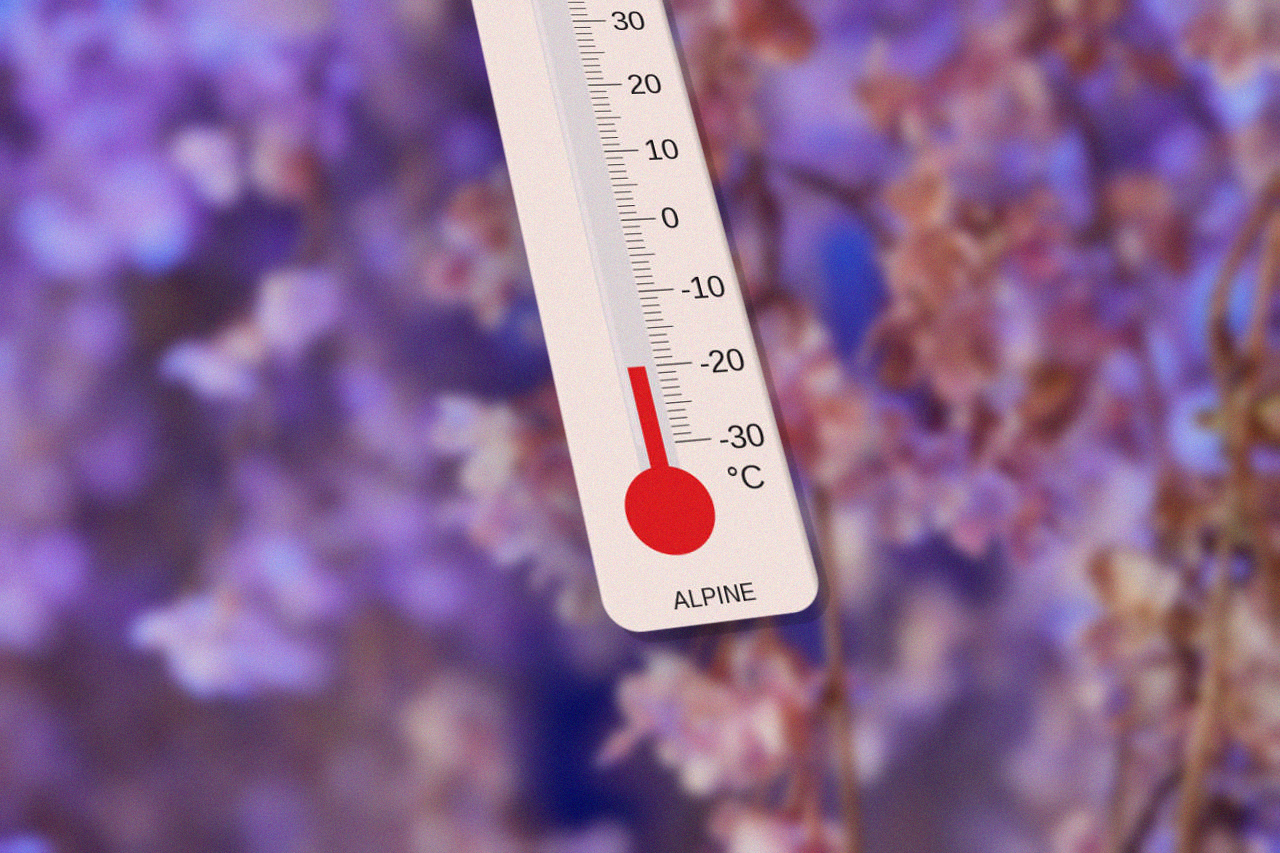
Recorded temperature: **-20** °C
